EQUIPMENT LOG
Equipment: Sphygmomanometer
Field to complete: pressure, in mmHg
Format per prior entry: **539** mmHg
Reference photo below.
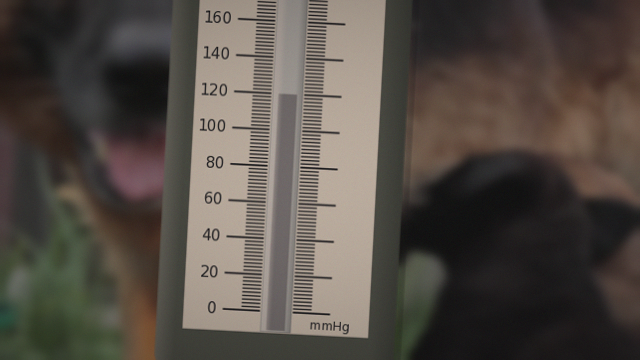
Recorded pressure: **120** mmHg
